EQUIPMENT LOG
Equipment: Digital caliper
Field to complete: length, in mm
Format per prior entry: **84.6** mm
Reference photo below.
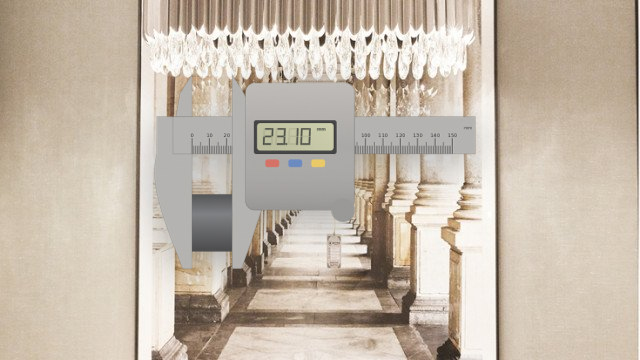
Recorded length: **23.10** mm
